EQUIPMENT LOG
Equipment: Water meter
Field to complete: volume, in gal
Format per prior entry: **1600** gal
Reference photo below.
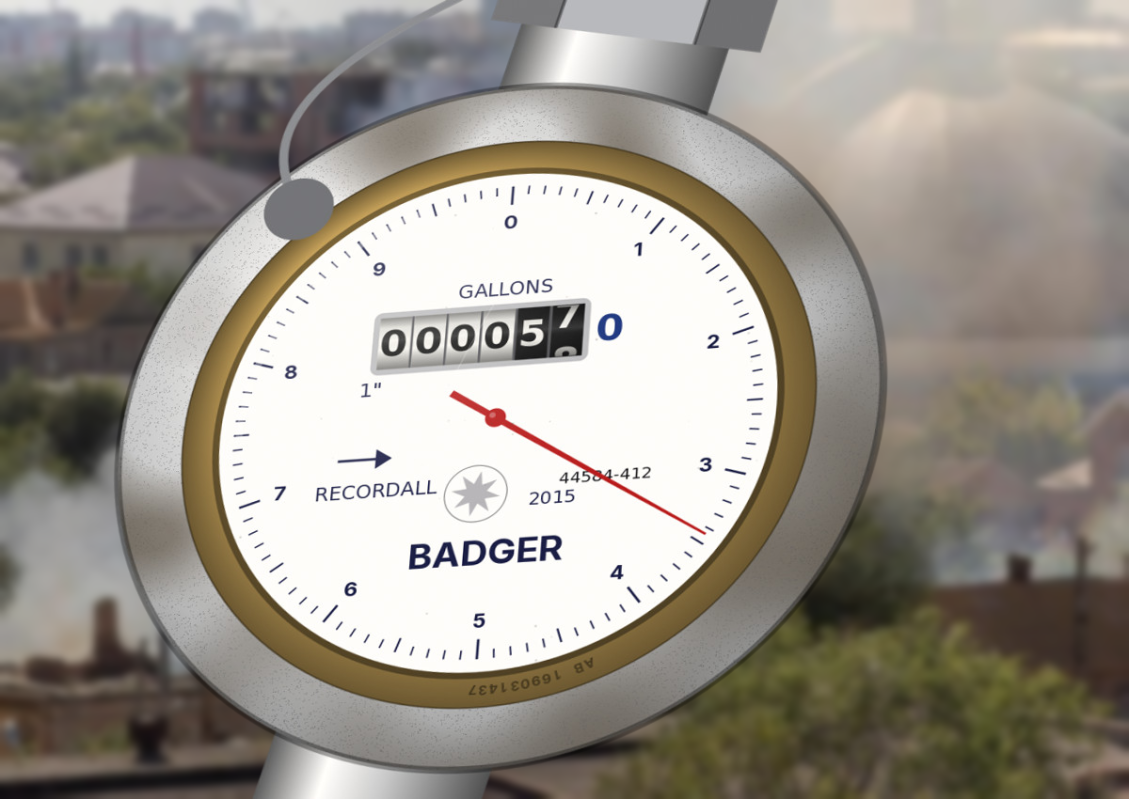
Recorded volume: **573.4** gal
